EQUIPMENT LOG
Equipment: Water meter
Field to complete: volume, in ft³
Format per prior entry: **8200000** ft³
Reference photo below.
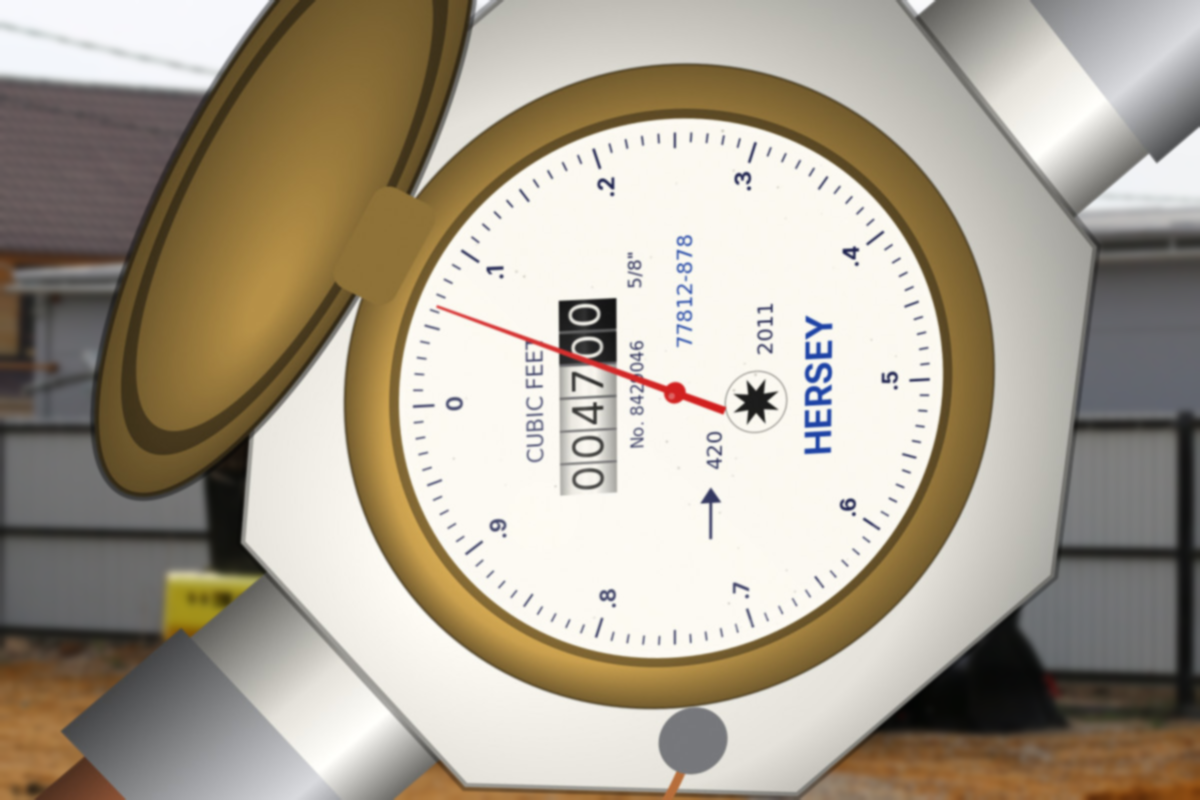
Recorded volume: **4700.06** ft³
